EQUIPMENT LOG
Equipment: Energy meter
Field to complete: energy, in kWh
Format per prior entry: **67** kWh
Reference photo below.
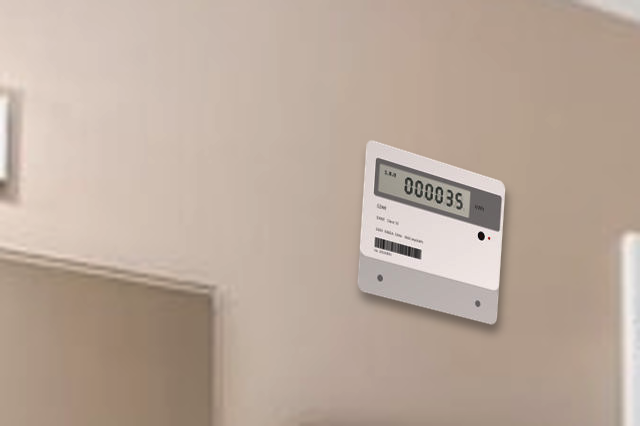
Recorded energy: **35** kWh
